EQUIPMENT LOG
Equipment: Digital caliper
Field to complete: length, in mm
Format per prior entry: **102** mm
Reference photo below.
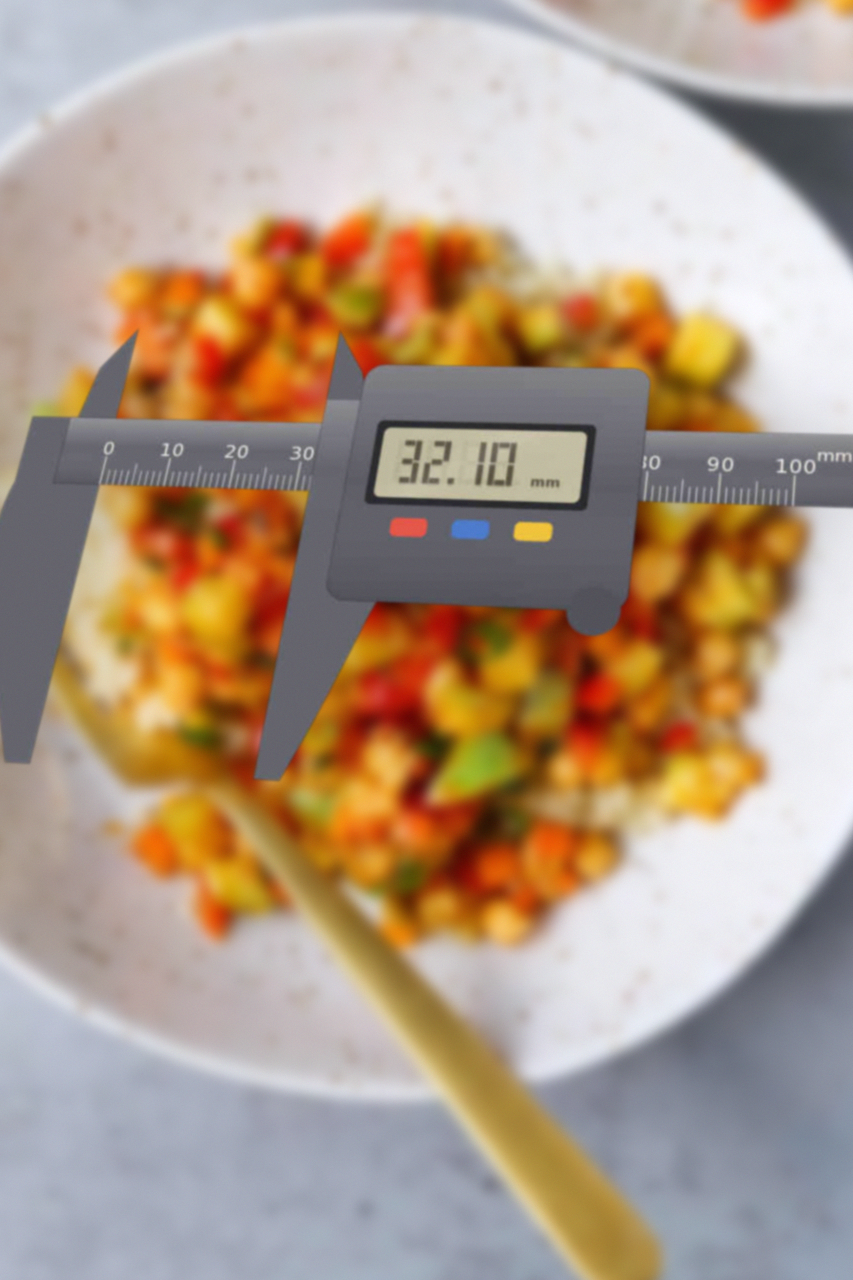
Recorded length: **32.10** mm
